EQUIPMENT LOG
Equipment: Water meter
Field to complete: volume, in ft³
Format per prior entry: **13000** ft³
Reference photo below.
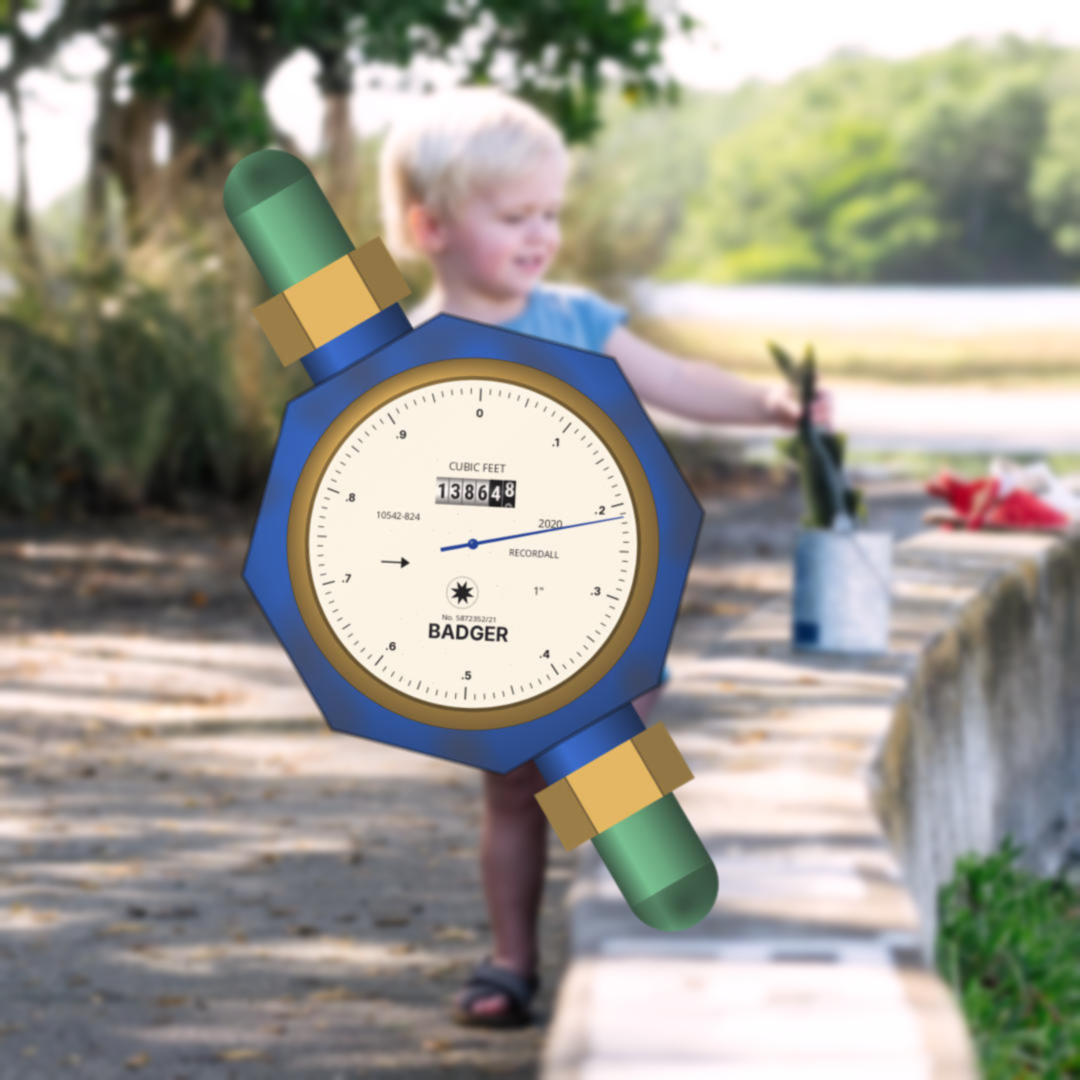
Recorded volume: **138648.21** ft³
